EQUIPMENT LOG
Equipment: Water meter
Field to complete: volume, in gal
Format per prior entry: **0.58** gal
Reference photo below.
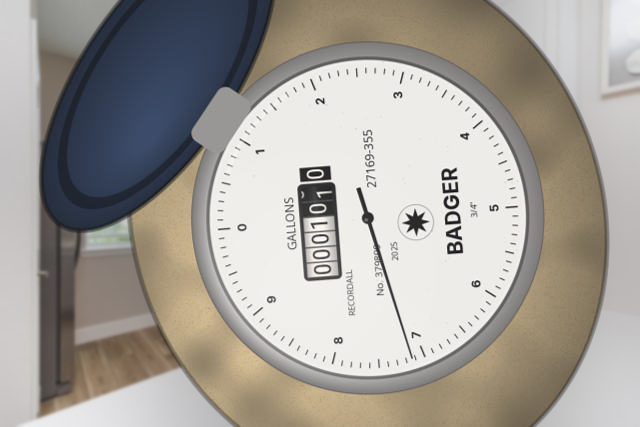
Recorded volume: **1007.1** gal
